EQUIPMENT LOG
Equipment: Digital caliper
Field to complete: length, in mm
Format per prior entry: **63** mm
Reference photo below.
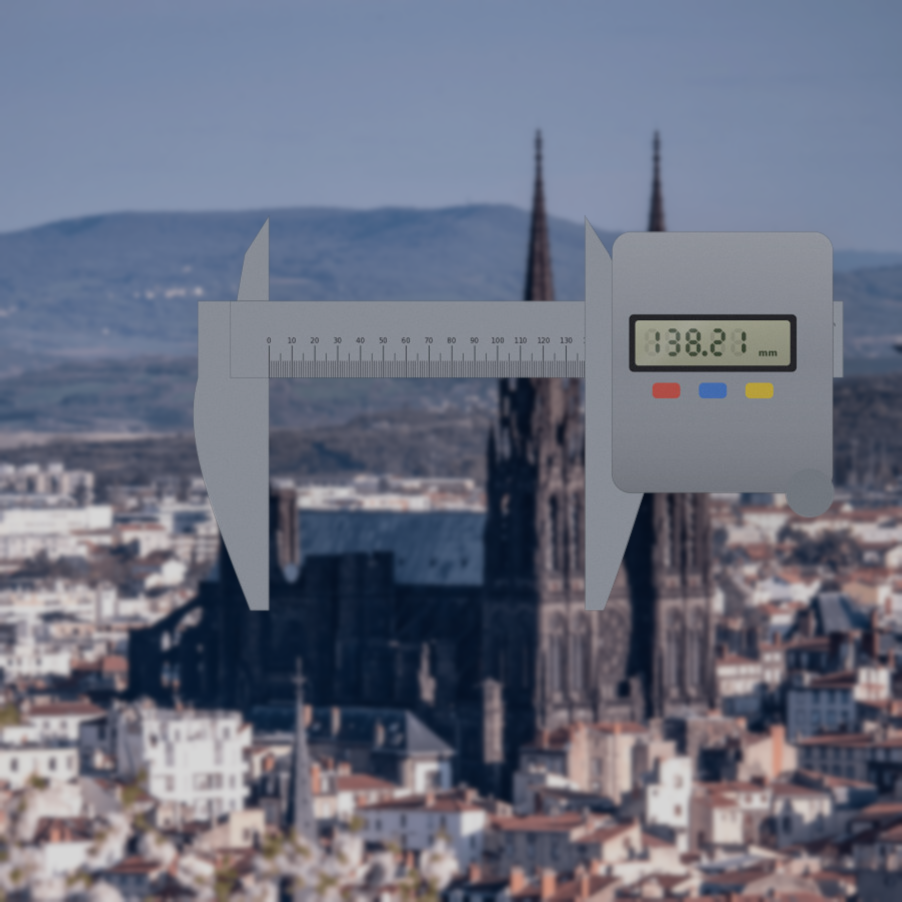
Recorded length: **138.21** mm
